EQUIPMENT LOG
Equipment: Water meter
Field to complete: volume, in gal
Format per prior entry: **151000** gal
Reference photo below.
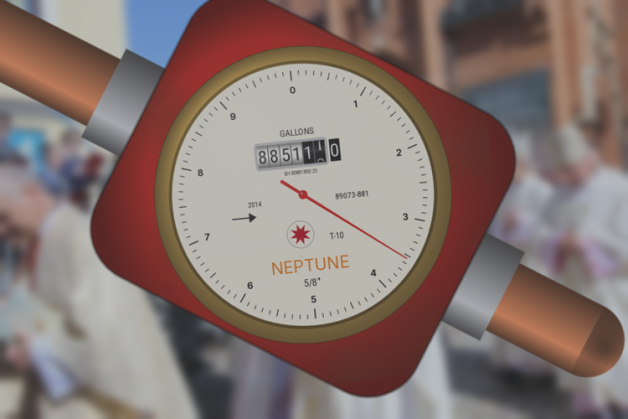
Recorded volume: **8851113.5** gal
